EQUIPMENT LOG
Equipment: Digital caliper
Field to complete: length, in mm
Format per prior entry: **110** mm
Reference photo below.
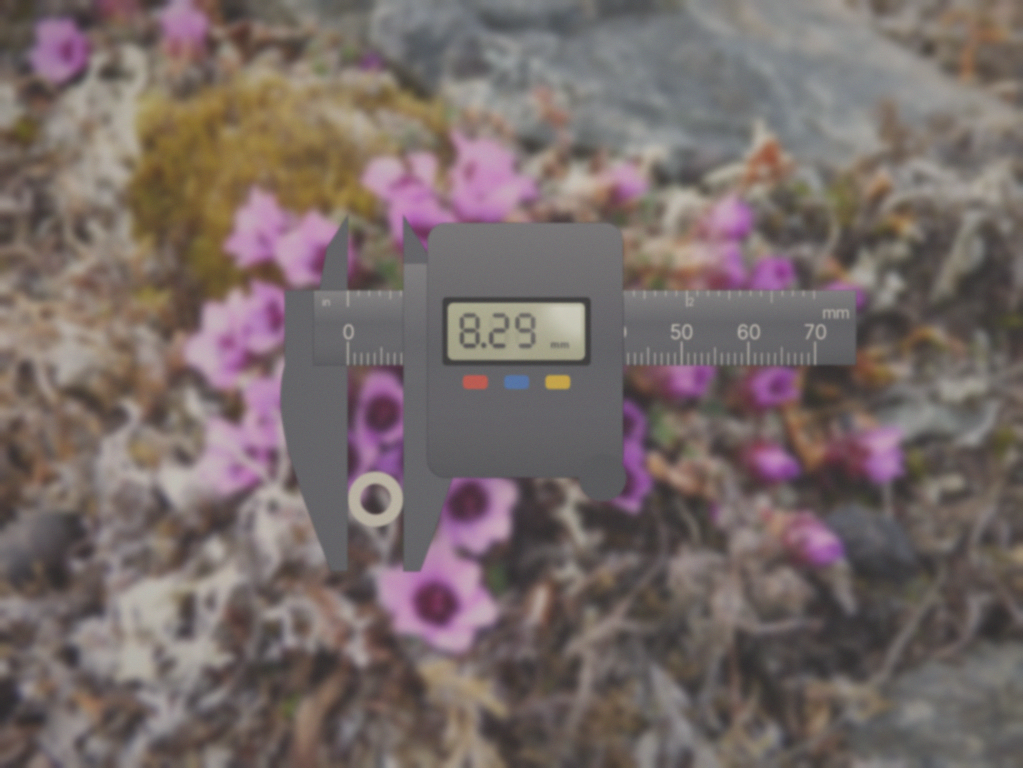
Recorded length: **8.29** mm
